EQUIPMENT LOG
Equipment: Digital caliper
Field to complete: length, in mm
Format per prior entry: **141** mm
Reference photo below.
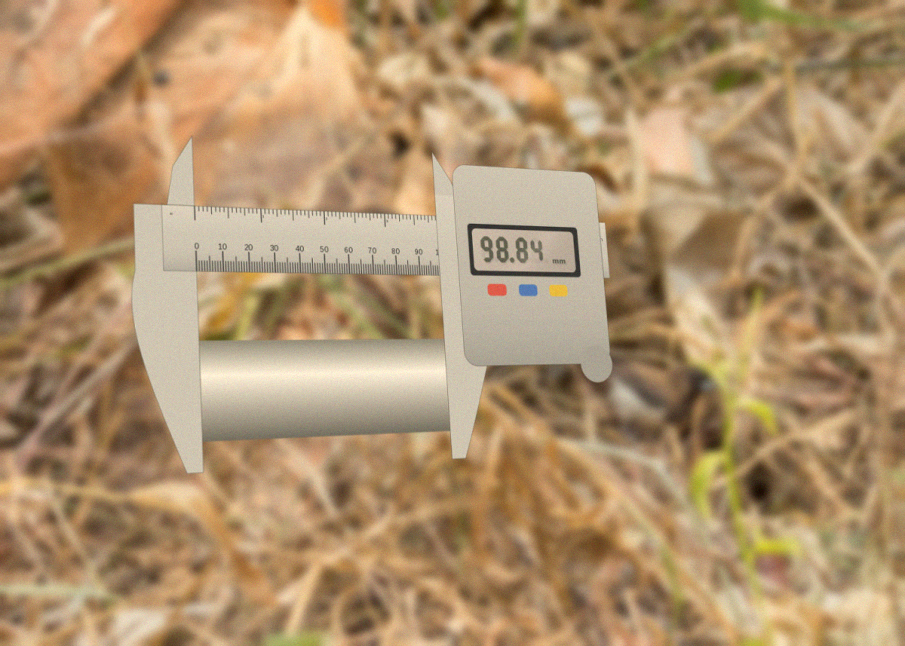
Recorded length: **98.84** mm
